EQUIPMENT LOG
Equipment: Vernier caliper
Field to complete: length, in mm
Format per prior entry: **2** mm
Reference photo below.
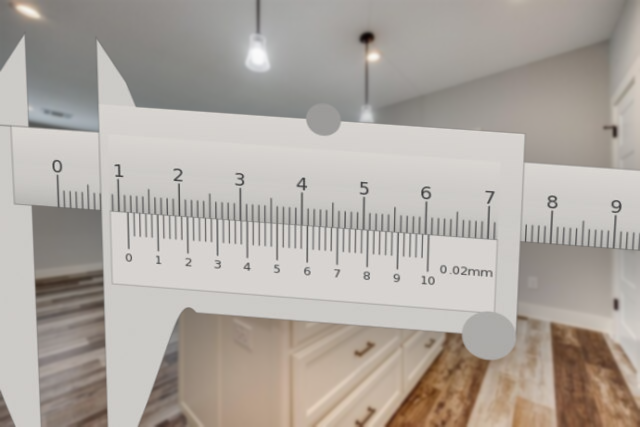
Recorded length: **11.5** mm
